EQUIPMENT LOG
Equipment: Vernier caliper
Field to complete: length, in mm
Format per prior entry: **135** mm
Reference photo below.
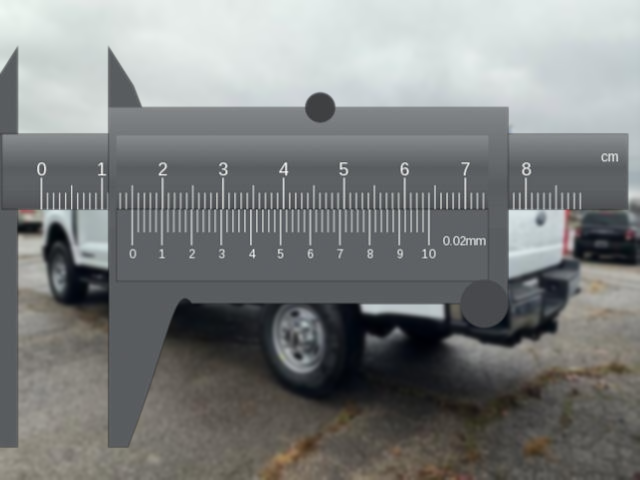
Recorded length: **15.0** mm
